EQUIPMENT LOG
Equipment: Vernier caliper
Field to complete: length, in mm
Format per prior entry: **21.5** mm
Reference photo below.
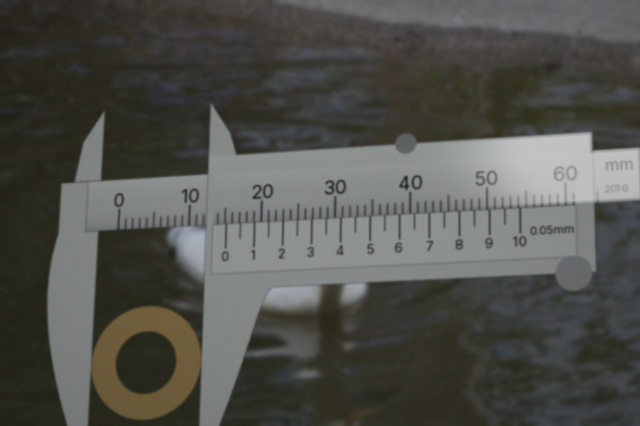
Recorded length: **15.2** mm
